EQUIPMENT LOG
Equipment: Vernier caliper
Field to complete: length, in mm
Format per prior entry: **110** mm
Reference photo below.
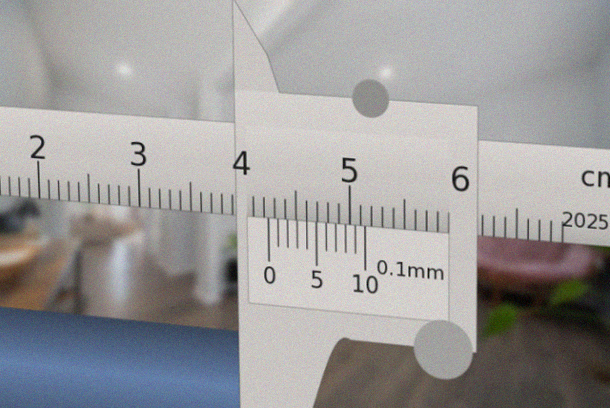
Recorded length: **42.4** mm
